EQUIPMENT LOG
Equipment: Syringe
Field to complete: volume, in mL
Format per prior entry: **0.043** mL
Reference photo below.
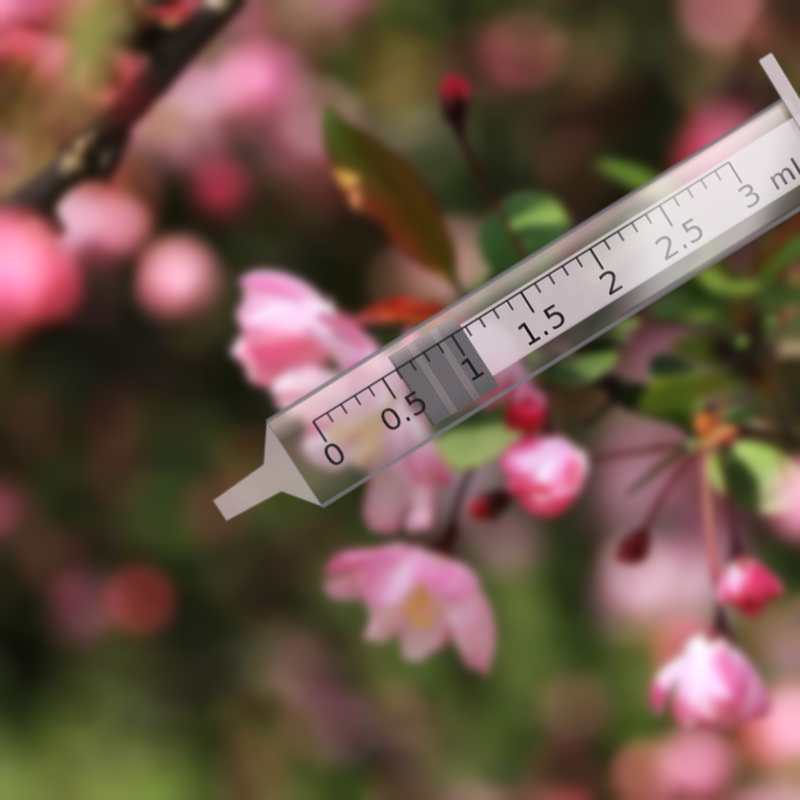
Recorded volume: **0.6** mL
